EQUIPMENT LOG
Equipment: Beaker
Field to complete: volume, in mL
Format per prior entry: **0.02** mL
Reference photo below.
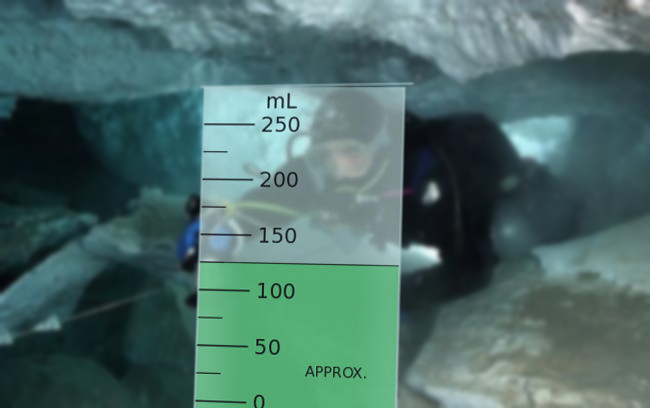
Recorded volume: **125** mL
